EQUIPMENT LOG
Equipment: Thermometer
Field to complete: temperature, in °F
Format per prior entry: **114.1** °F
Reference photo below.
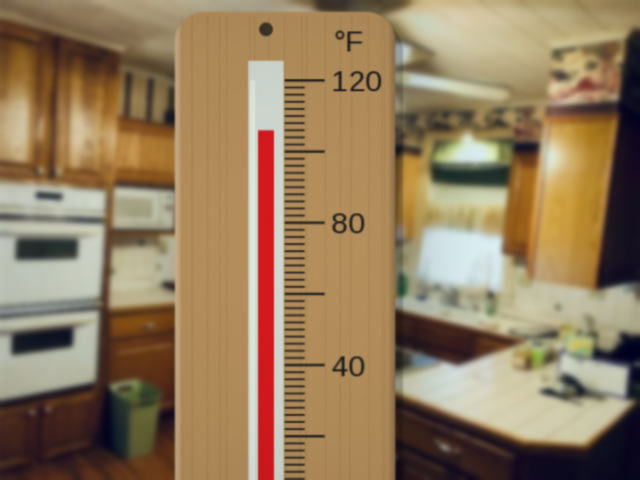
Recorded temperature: **106** °F
